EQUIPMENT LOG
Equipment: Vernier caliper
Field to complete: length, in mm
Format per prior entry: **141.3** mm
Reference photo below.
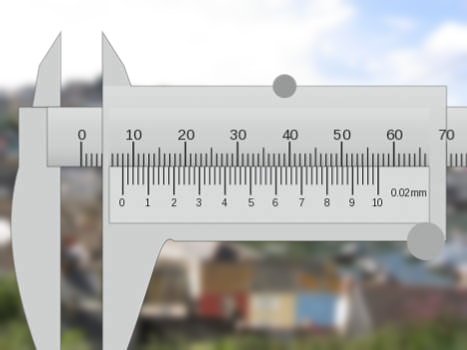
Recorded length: **8.0** mm
